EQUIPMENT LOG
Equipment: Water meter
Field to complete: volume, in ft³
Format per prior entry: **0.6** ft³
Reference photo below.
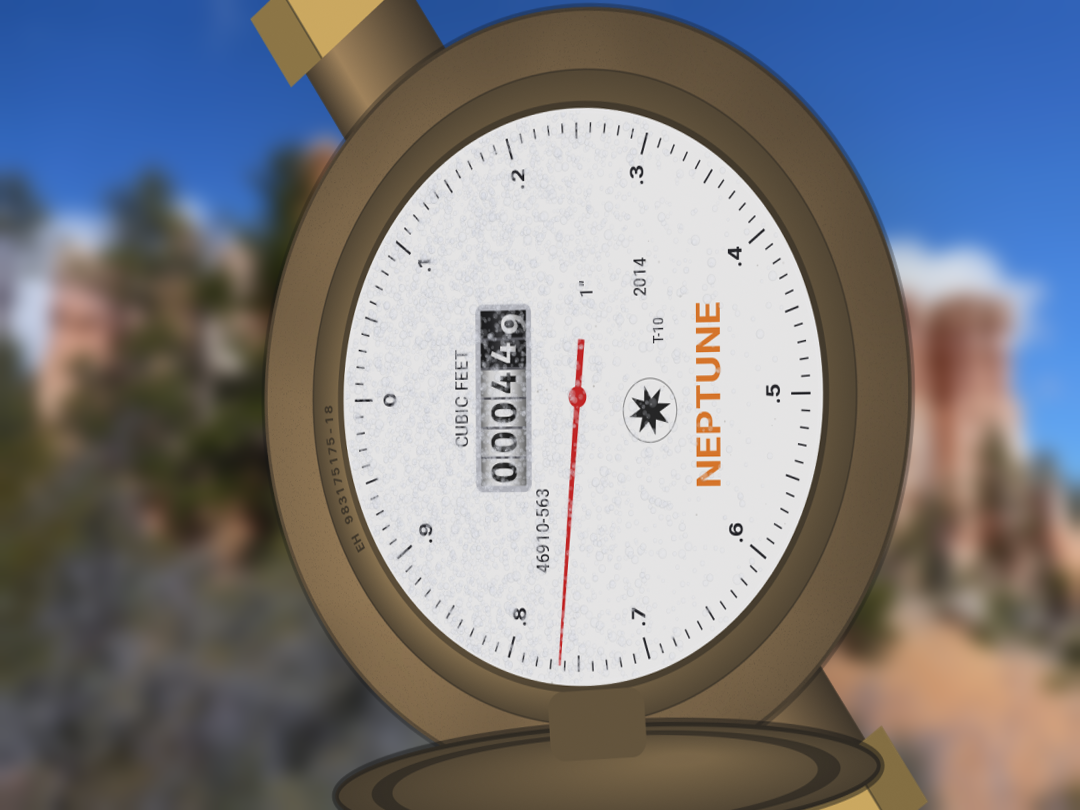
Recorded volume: **448.76** ft³
